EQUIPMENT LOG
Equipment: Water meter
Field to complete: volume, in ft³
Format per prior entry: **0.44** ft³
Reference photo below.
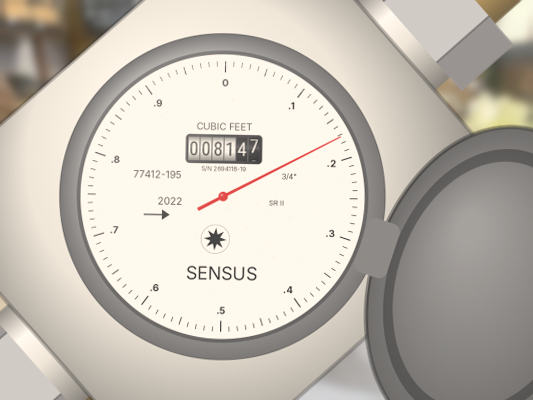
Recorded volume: **8147.17** ft³
